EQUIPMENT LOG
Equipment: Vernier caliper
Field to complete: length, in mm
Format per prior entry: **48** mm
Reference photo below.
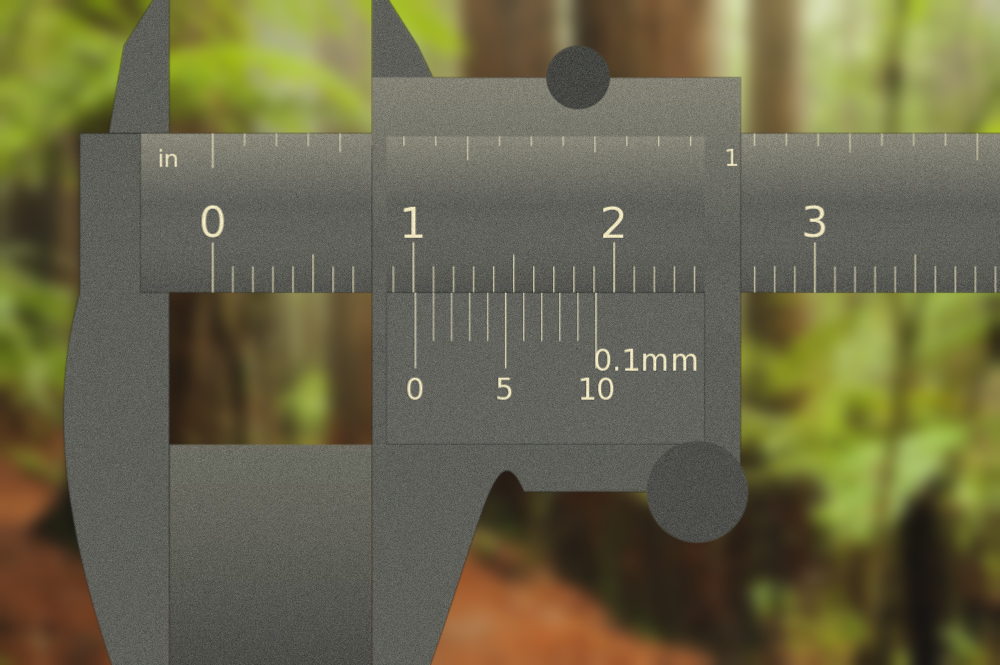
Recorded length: **10.1** mm
